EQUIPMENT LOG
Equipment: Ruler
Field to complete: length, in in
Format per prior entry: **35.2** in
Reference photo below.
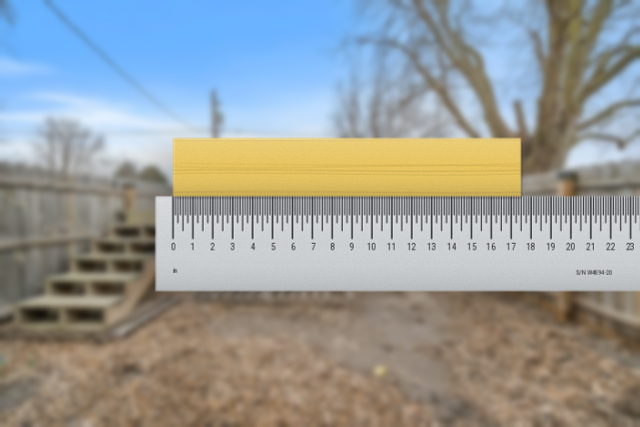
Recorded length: **17.5** in
